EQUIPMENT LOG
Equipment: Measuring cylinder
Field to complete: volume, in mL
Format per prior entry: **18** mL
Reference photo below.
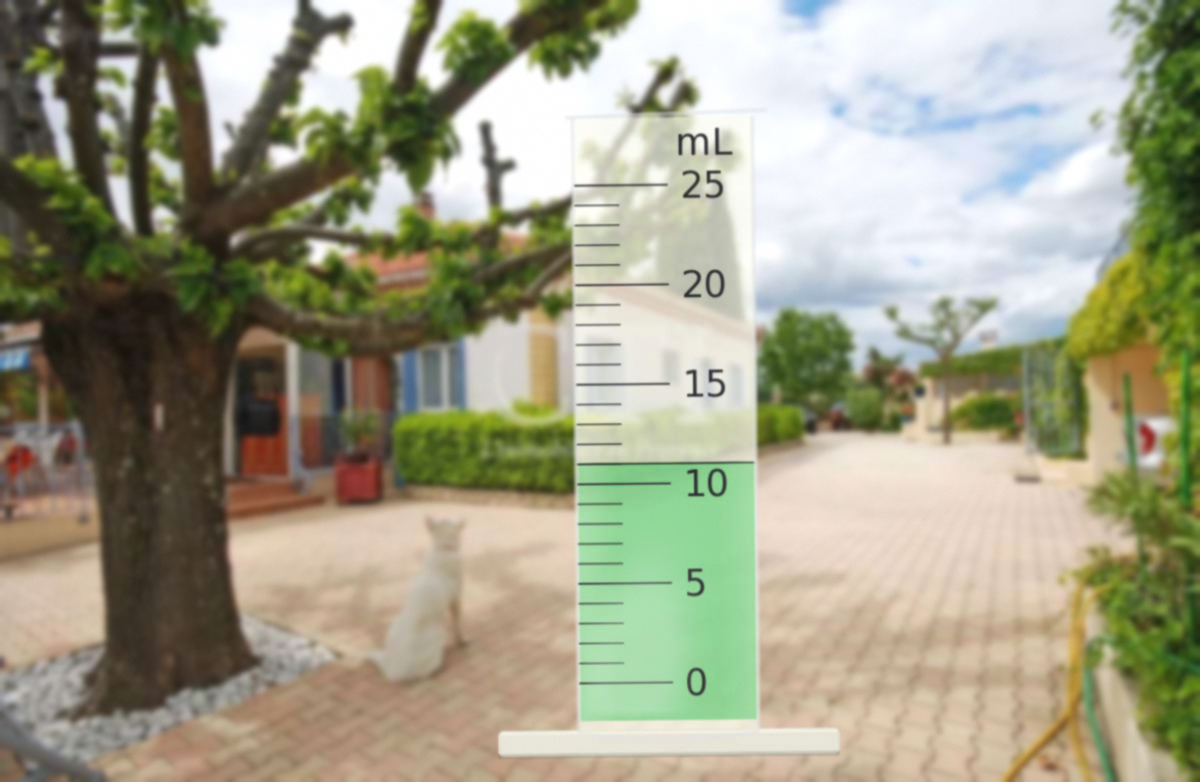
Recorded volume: **11** mL
